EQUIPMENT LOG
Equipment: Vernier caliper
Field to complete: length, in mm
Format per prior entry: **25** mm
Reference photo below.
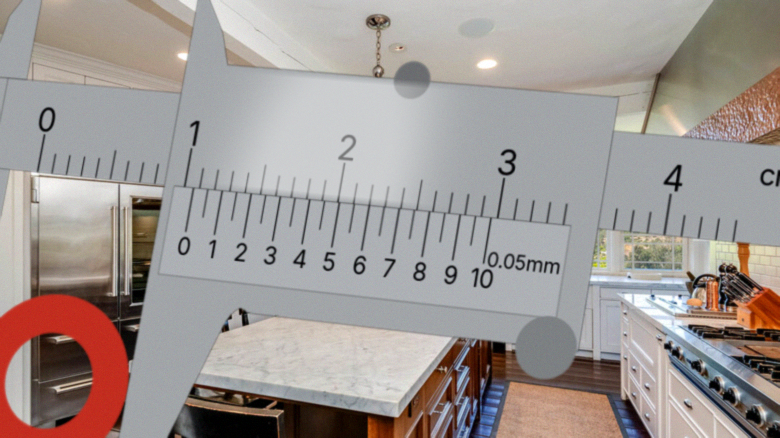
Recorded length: **10.6** mm
